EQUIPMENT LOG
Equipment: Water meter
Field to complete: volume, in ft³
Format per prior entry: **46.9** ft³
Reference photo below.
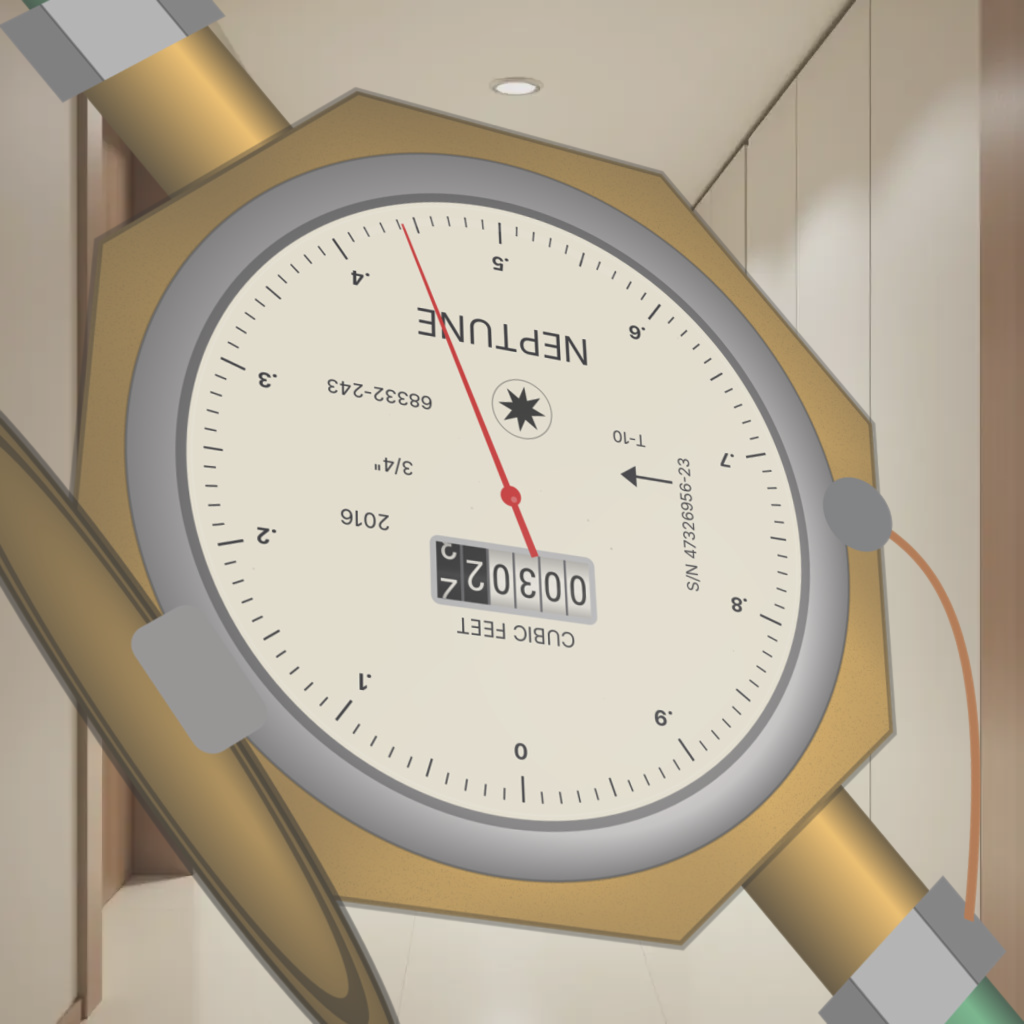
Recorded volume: **3022.44** ft³
